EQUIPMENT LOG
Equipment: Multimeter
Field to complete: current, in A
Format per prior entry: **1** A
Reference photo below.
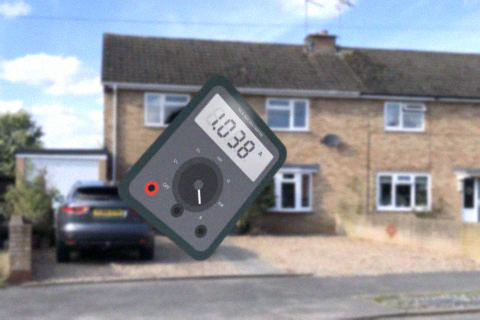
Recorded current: **1.038** A
